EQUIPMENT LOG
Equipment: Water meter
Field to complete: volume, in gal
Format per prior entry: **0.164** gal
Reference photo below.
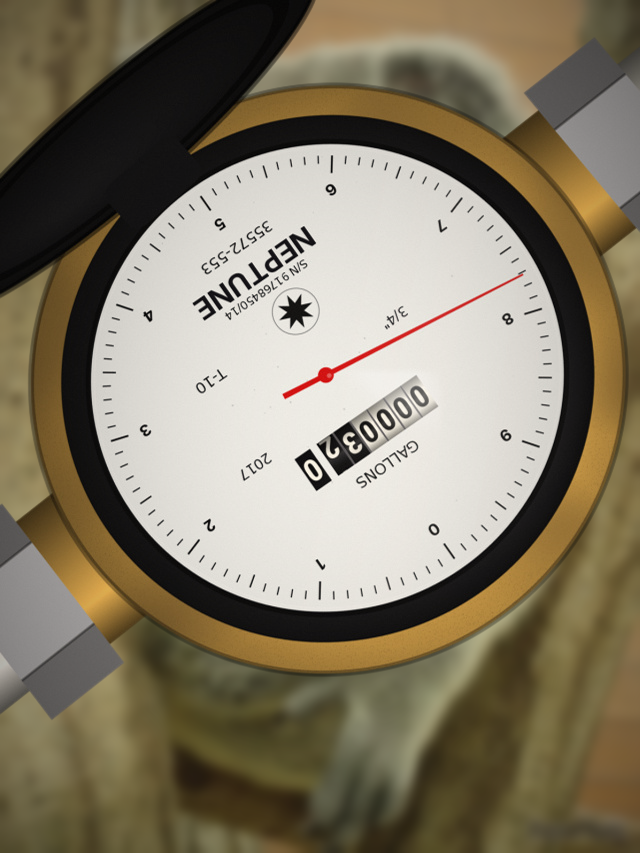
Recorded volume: **317.7** gal
